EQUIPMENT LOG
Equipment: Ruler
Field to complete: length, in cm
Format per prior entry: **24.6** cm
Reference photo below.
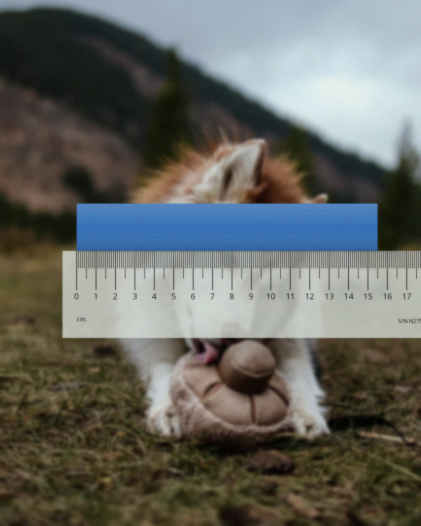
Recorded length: **15.5** cm
